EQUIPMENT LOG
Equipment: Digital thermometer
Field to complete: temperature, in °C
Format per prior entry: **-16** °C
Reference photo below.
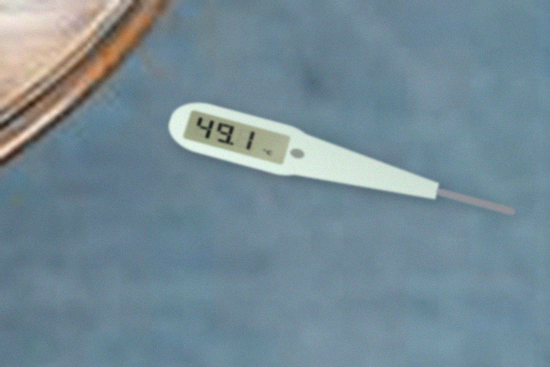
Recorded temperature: **49.1** °C
